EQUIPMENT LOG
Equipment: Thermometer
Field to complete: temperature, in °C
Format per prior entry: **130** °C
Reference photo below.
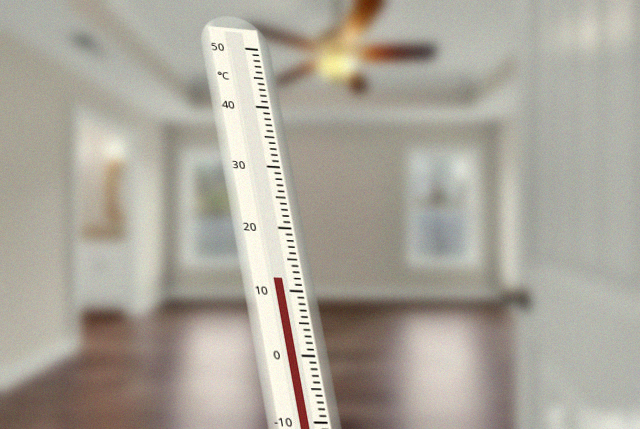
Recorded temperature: **12** °C
